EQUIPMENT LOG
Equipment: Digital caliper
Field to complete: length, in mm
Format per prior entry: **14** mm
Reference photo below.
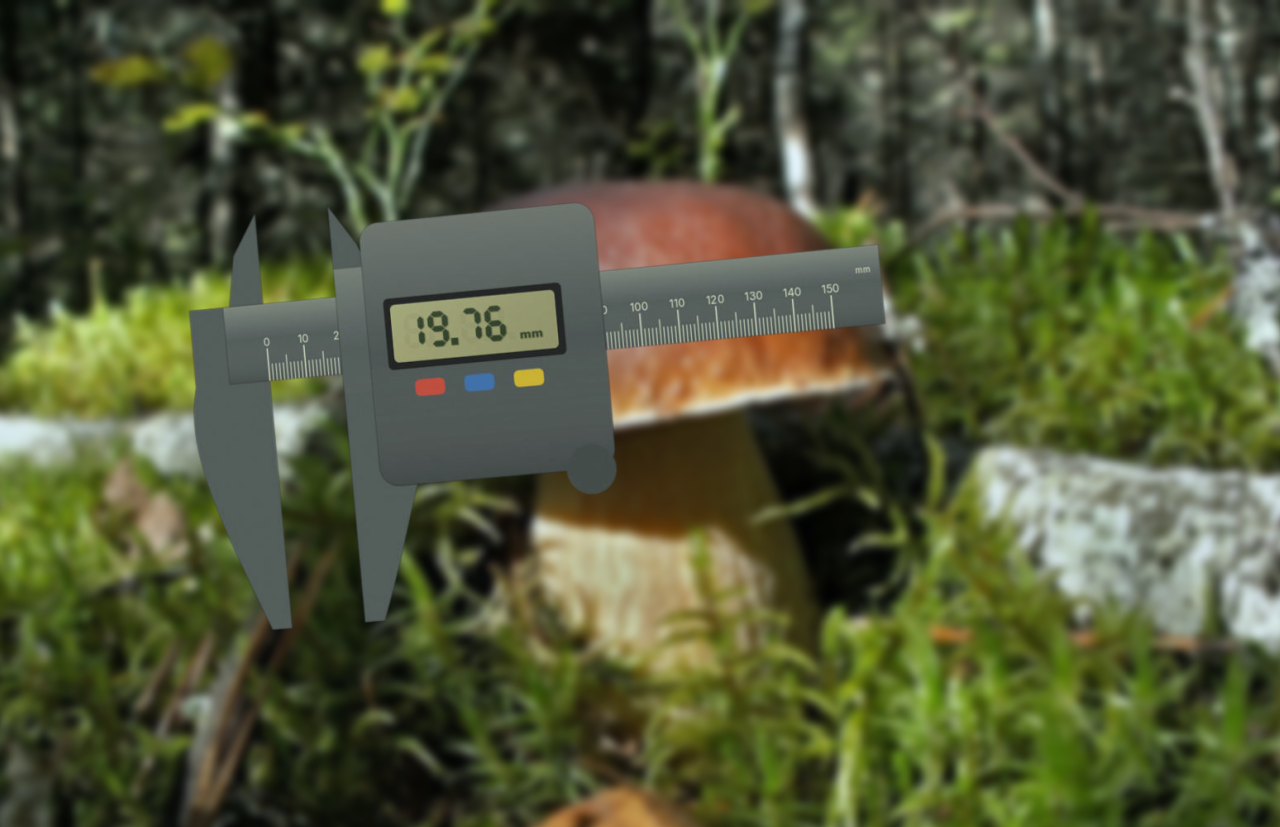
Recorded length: **19.76** mm
